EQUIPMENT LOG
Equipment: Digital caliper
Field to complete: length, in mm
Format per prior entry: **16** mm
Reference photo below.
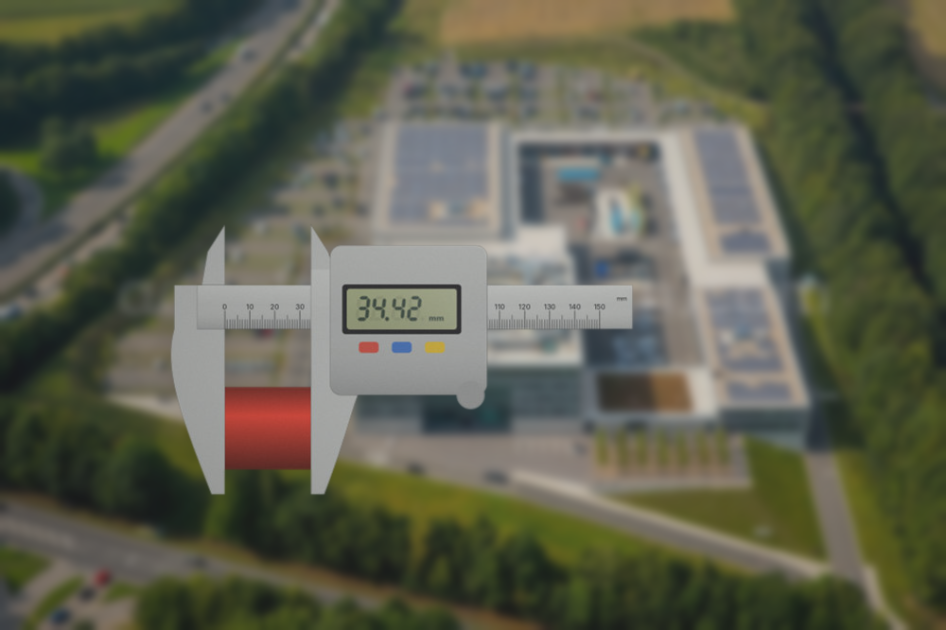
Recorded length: **34.42** mm
